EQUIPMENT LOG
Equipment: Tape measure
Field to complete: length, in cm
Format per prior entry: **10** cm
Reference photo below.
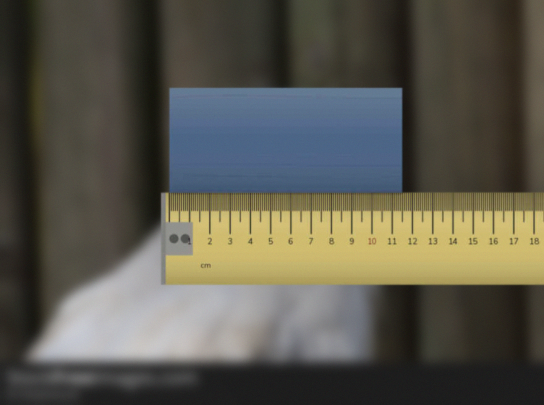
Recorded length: **11.5** cm
